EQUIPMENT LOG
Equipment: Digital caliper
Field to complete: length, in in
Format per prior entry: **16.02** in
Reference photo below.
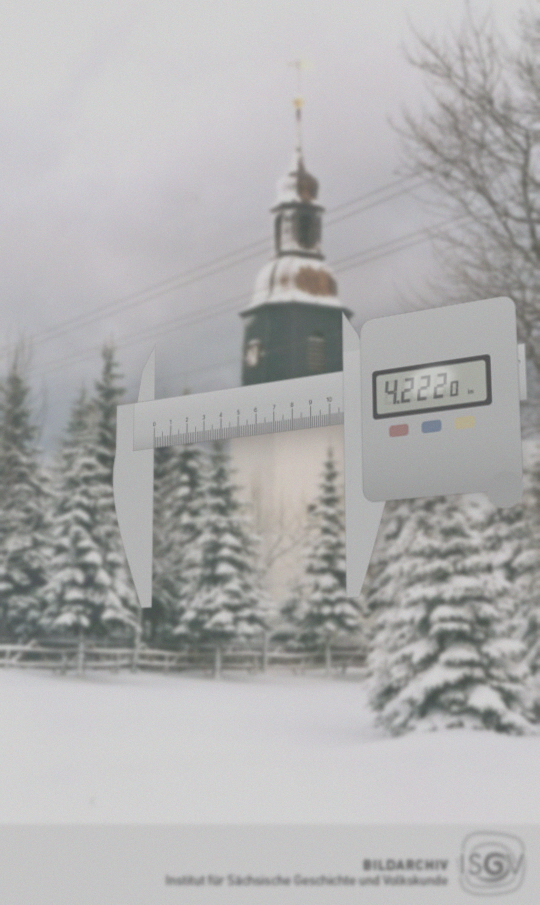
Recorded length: **4.2220** in
